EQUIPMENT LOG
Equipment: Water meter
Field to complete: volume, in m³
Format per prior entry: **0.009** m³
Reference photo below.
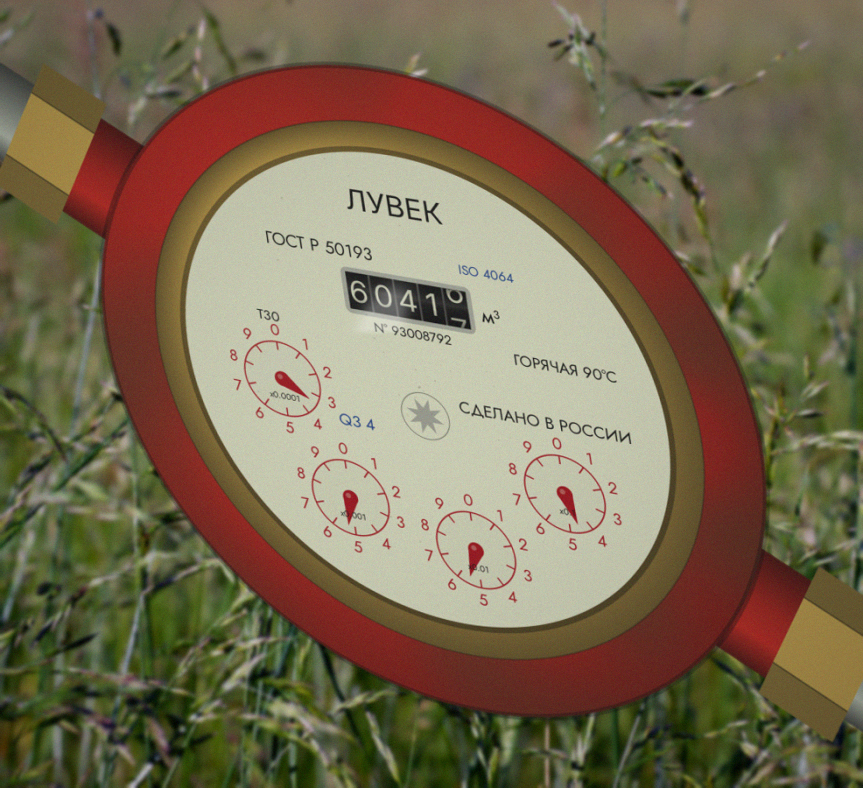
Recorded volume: **60416.4553** m³
